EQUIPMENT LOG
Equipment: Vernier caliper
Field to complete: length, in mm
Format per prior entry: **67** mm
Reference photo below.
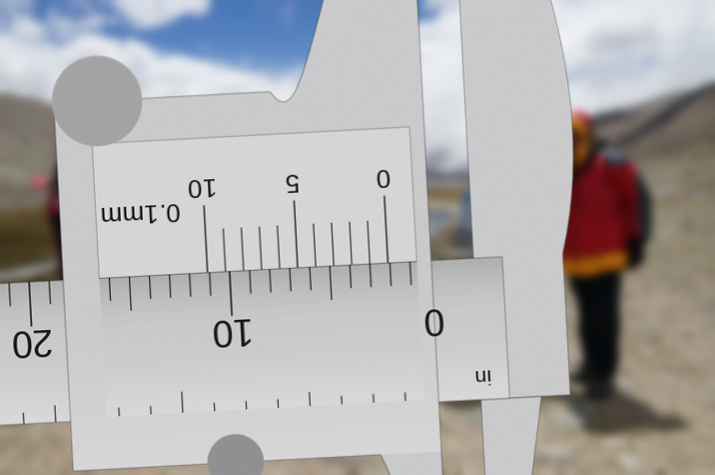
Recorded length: **2.1** mm
